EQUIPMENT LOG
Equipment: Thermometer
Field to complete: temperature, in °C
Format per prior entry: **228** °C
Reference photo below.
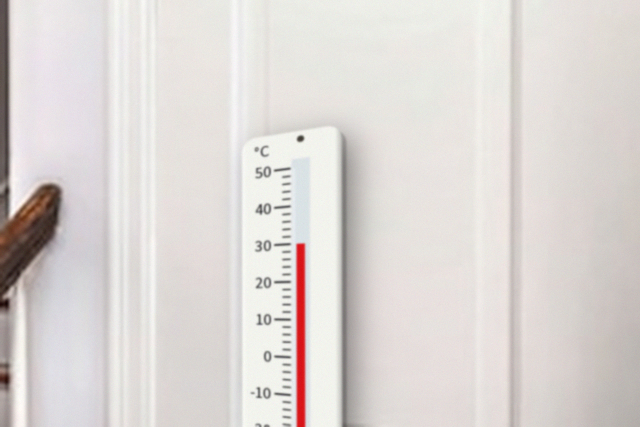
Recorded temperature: **30** °C
